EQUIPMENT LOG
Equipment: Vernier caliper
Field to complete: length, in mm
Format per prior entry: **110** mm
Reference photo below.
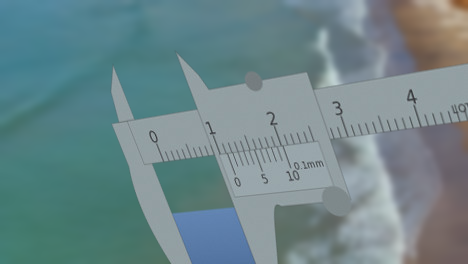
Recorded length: **11.2** mm
